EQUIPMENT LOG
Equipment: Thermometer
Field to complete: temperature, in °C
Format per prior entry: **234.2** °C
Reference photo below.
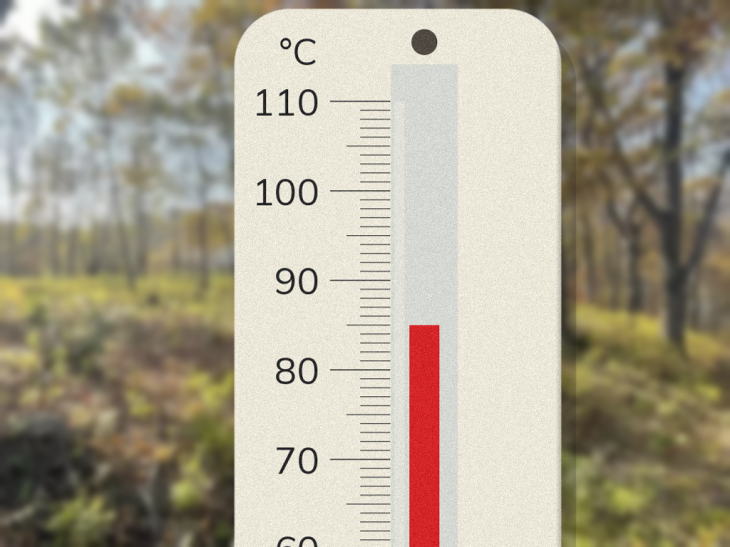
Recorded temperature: **85** °C
